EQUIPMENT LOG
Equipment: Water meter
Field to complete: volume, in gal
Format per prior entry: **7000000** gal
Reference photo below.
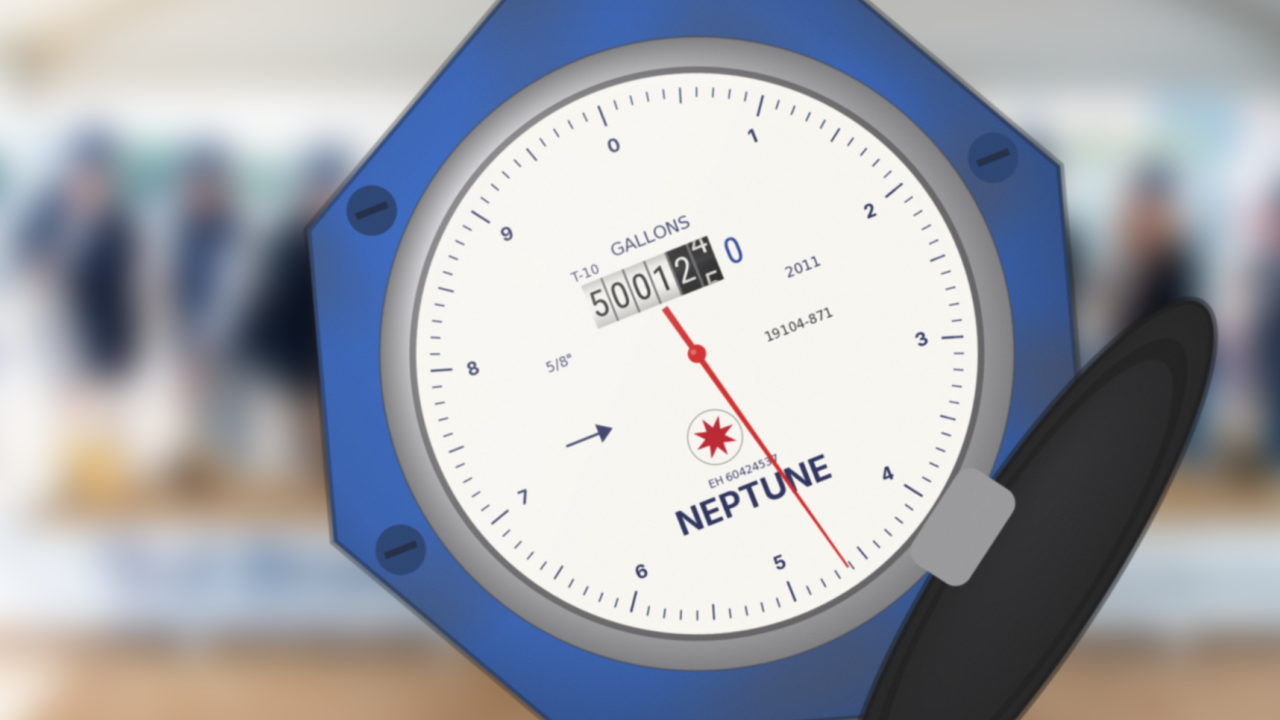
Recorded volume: **5001244.6** gal
